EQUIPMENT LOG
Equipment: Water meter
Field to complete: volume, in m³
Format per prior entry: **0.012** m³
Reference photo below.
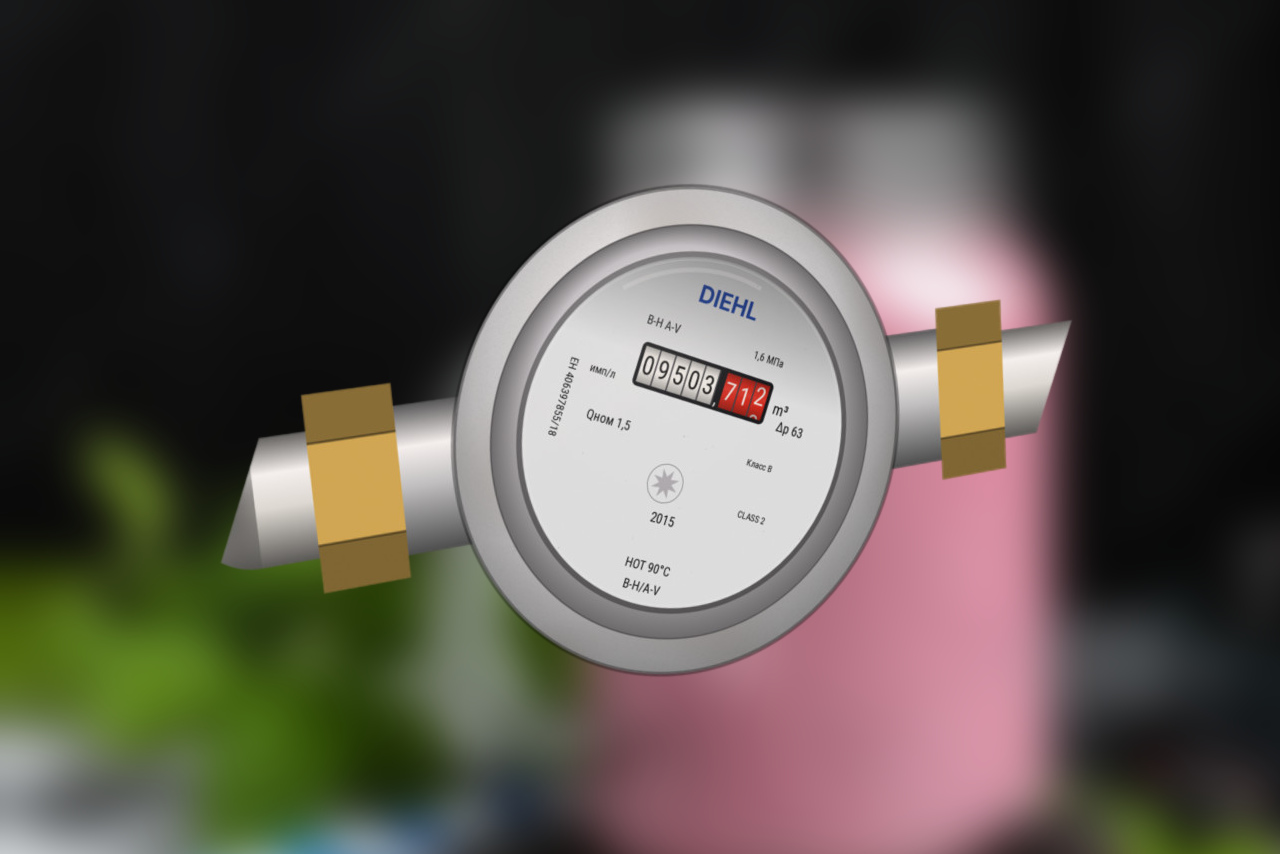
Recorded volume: **9503.712** m³
